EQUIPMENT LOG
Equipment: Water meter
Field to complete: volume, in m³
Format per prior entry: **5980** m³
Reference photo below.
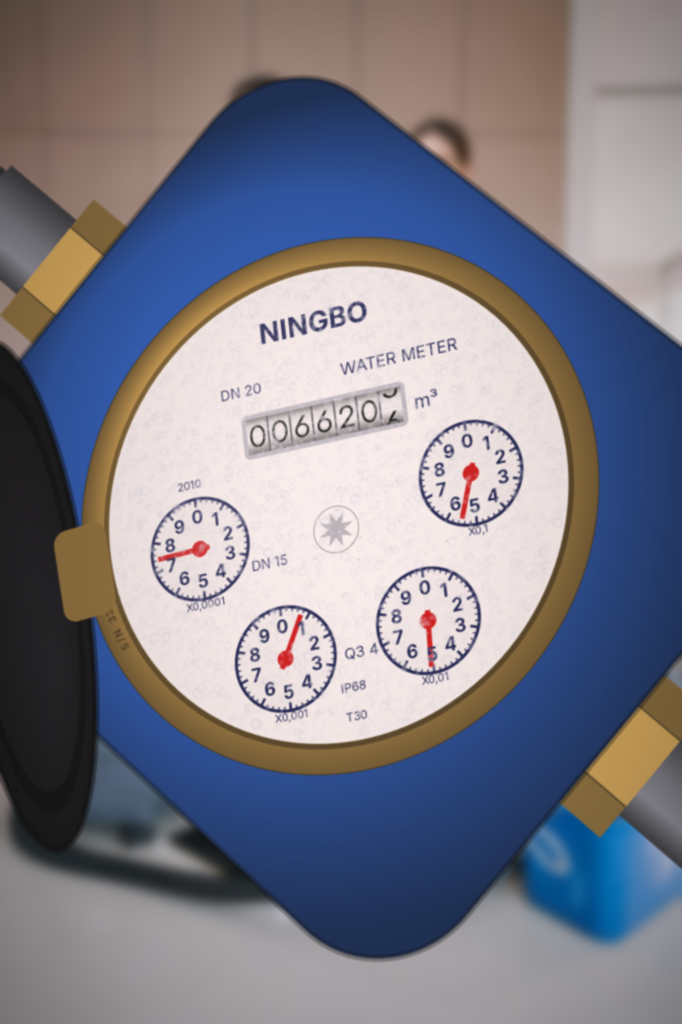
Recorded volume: **66205.5507** m³
